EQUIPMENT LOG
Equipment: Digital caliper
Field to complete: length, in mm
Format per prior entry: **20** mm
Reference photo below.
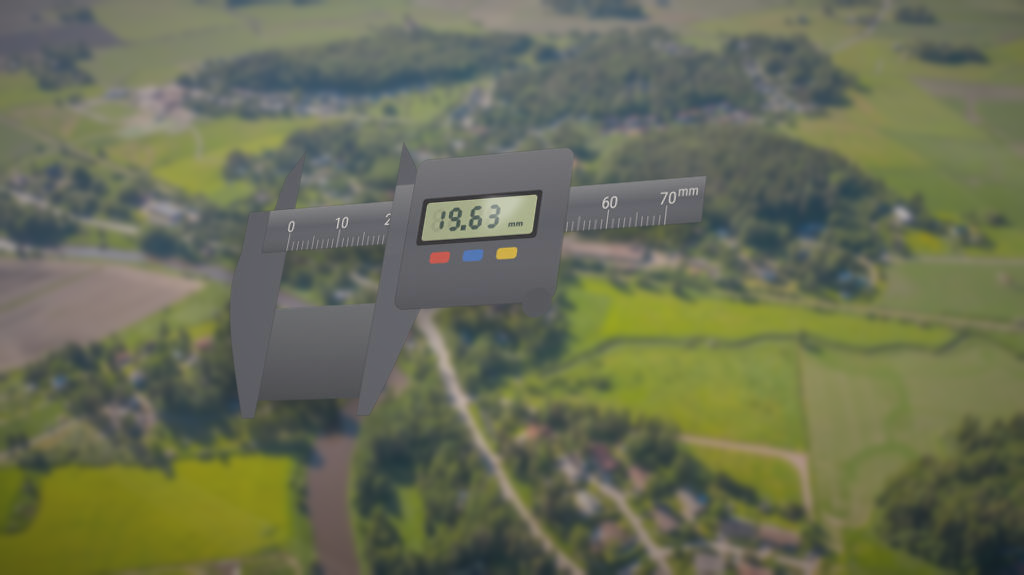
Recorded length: **19.63** mm
